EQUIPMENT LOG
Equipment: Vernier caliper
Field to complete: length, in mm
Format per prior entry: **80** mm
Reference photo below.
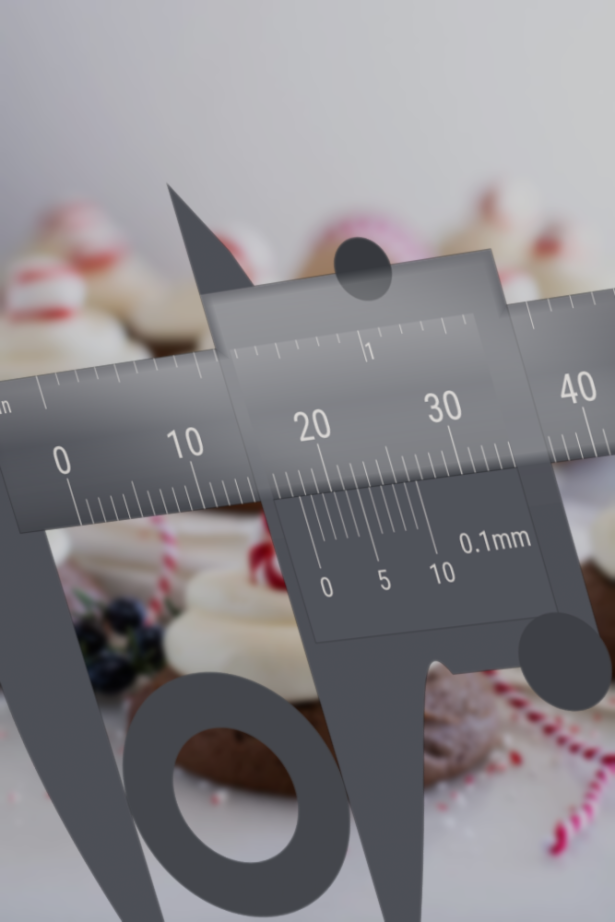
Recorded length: **17.5** mm
